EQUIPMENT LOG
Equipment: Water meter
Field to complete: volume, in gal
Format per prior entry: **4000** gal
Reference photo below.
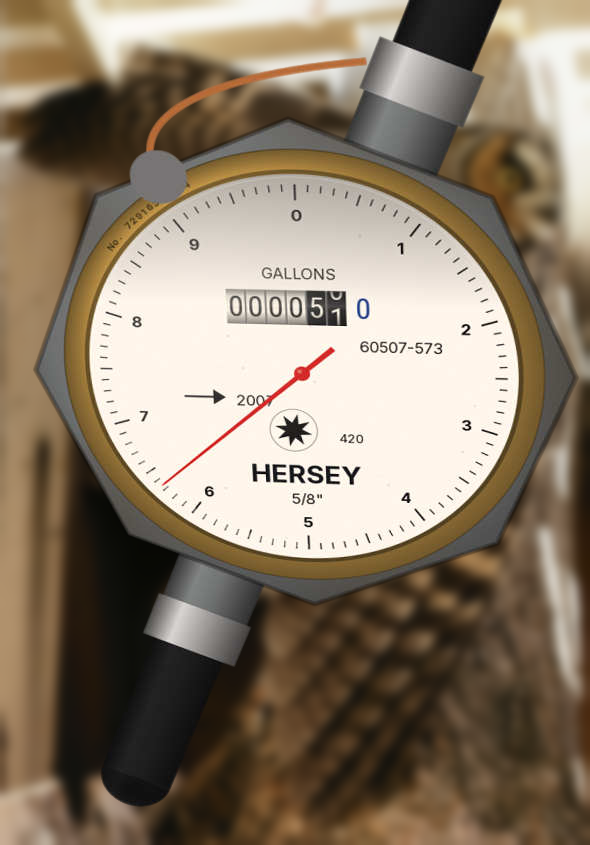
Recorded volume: **506.3** gal
